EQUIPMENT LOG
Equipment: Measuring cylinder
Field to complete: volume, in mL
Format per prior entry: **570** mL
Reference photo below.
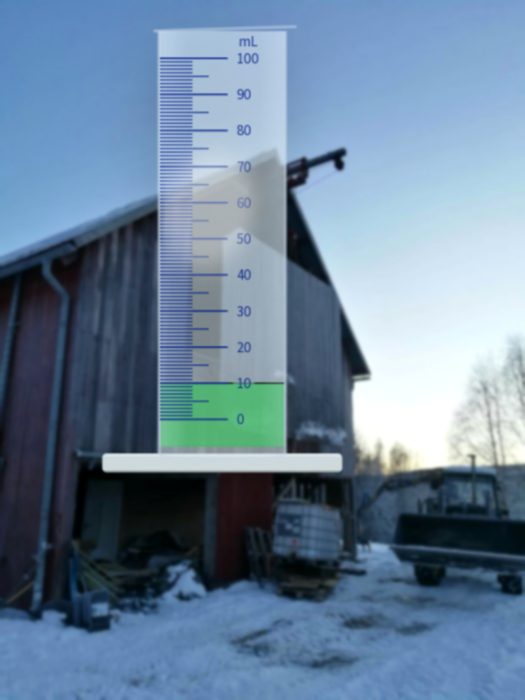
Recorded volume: **10** mL
